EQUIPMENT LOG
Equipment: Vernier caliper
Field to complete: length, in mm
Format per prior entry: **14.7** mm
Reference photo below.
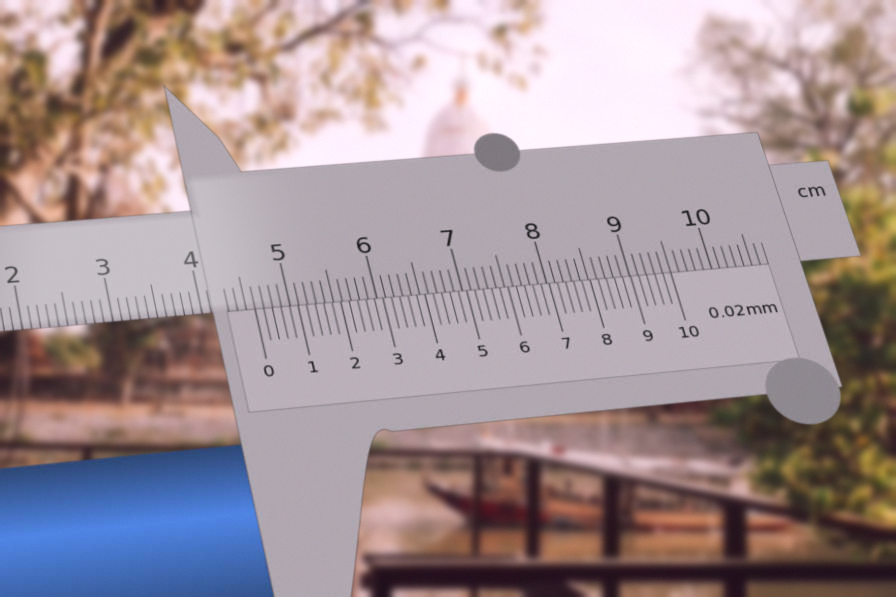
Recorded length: **46.0** mm
